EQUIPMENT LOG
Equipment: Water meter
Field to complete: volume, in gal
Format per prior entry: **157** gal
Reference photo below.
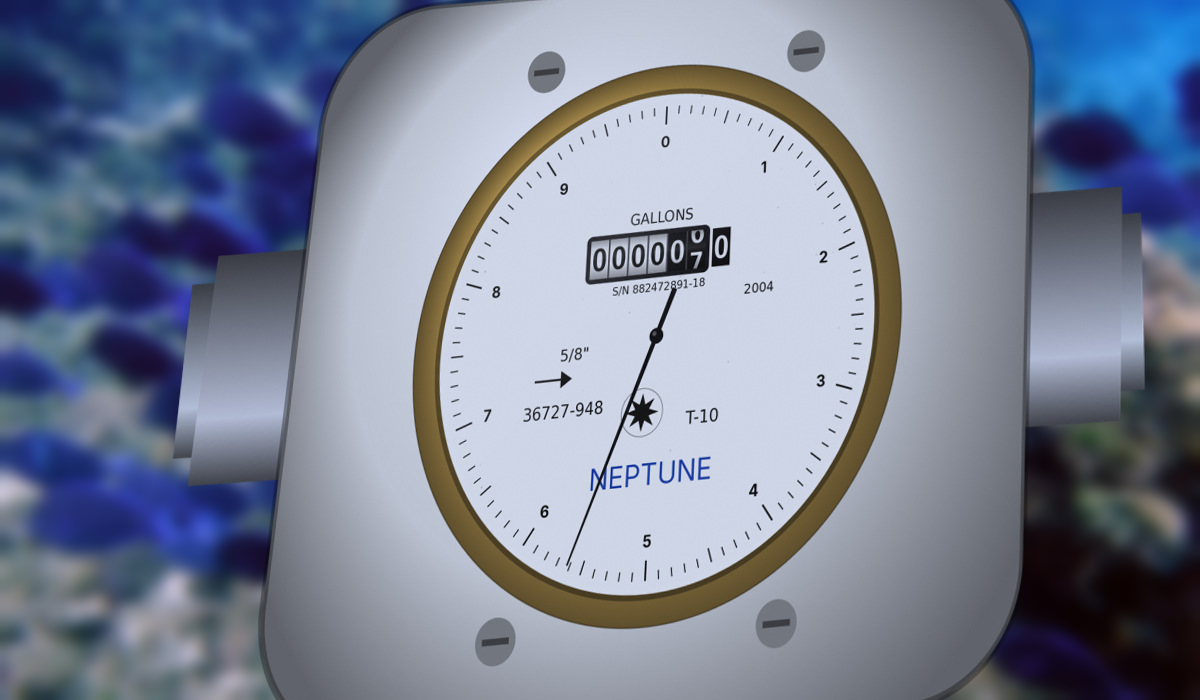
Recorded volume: **65.6** gal
